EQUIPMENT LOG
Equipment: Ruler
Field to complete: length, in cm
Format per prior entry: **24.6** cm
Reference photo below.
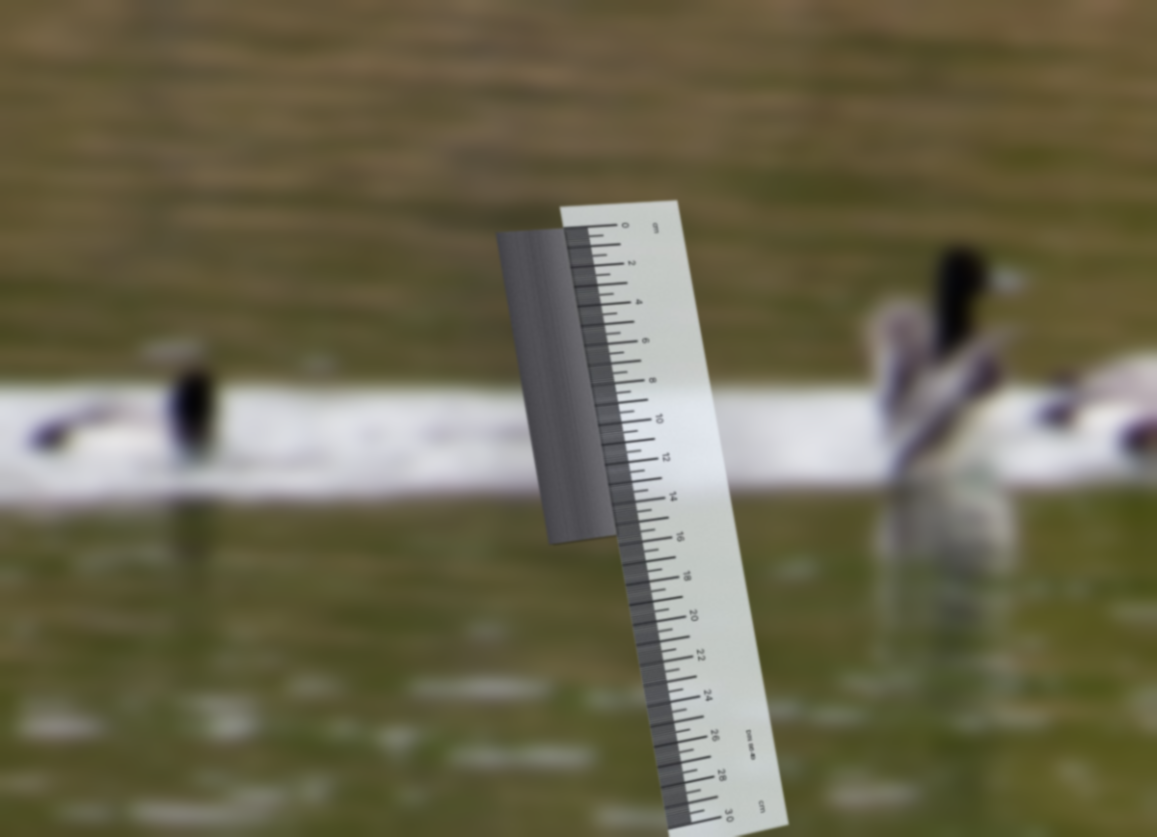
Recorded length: **15.5** cm
